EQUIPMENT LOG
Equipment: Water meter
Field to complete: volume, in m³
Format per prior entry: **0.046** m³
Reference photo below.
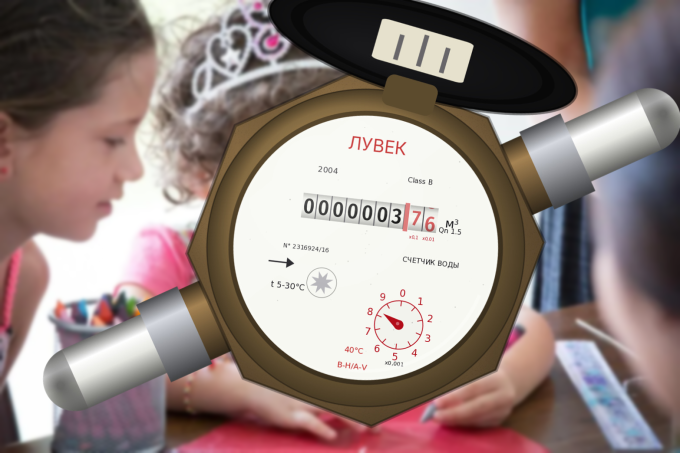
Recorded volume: **3.758** m³
